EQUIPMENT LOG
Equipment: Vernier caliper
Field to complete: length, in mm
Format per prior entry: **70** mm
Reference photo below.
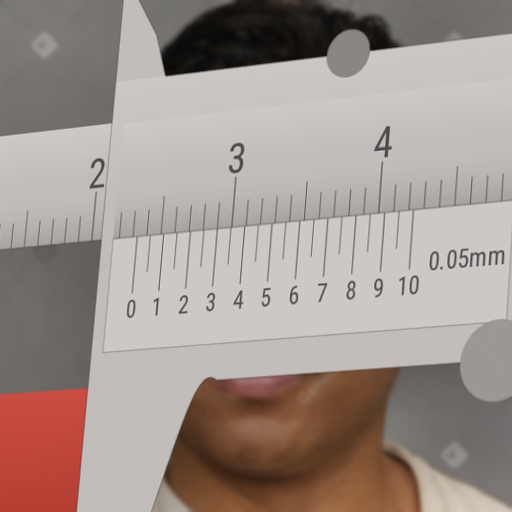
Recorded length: **23.3** mm
